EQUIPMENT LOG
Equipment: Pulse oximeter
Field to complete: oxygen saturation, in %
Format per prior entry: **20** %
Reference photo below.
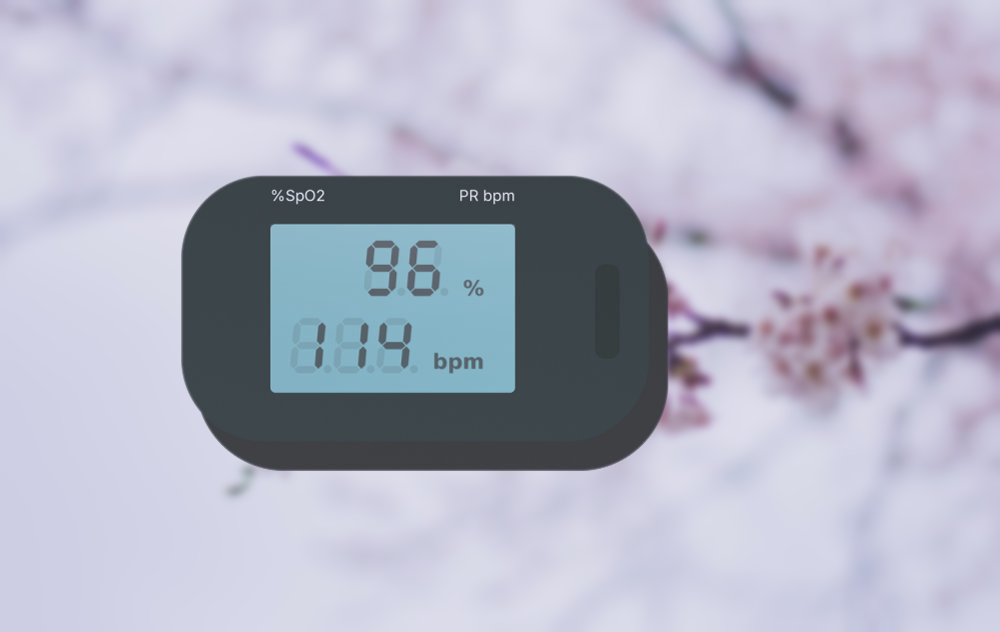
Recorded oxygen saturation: **96** %
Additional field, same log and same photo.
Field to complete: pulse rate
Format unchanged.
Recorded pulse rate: **114** bpm
